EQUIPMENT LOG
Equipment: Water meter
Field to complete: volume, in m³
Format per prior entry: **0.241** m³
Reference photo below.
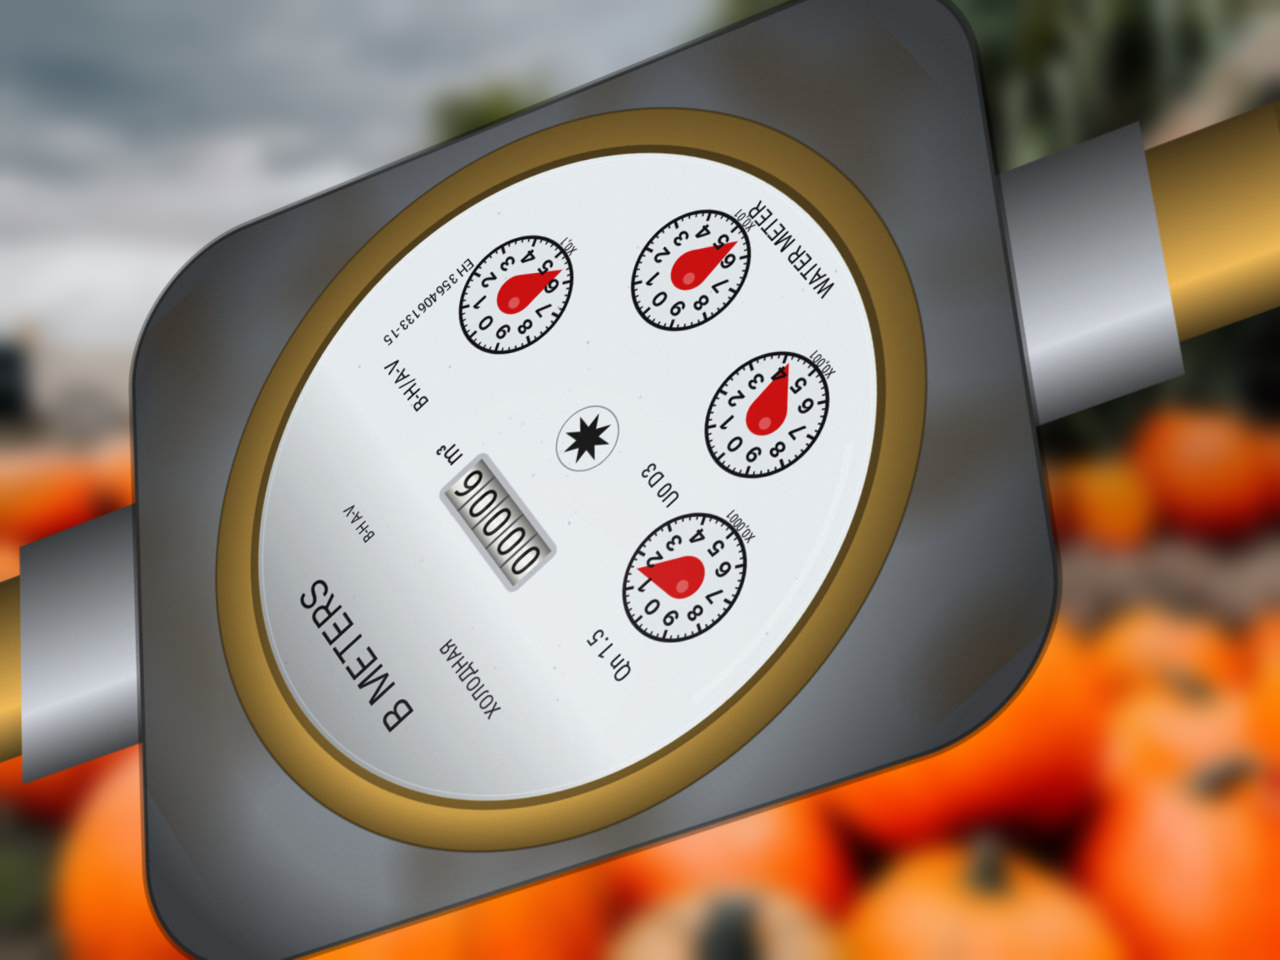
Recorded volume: **6.5541** m³
